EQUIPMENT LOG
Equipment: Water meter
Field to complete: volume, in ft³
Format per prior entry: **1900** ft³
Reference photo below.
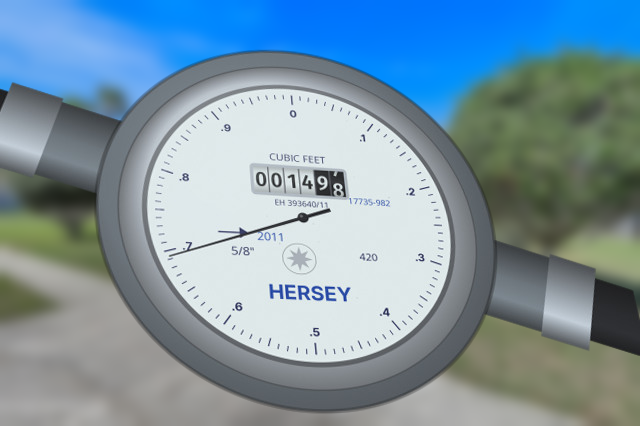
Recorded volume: **1497.69** ft³
